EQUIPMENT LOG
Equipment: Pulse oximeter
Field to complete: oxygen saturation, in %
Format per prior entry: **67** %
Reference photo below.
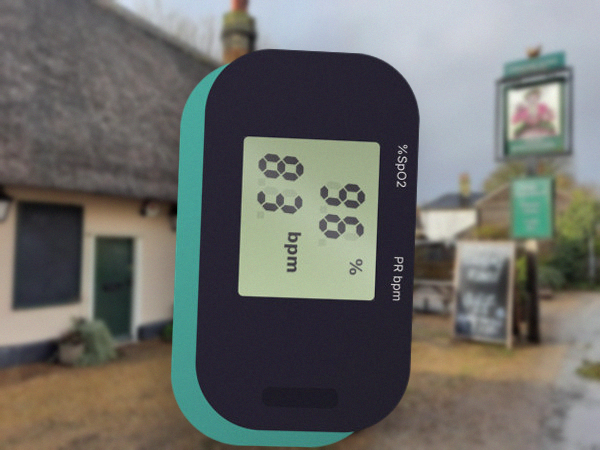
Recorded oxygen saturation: **96** %
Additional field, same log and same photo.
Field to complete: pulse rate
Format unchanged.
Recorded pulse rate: **83** bpm
